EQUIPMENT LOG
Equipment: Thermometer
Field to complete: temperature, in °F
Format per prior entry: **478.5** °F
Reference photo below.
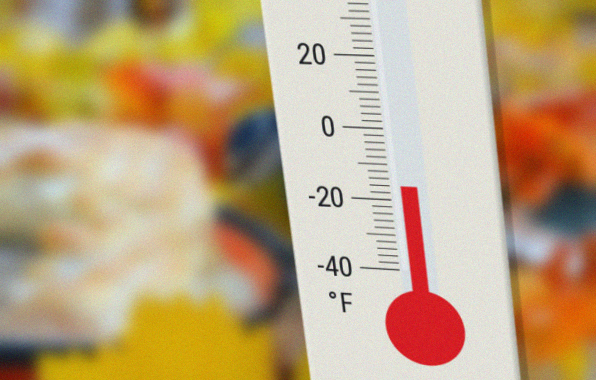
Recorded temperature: **-16** °F
